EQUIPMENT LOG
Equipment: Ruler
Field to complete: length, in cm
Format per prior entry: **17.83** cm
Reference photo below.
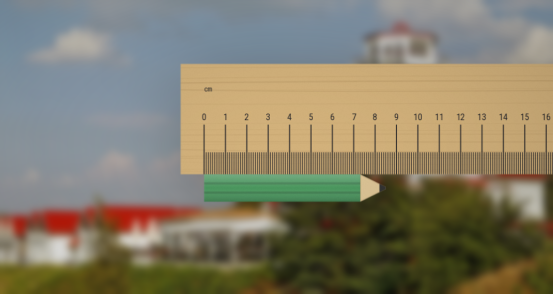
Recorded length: **8.5** cm
